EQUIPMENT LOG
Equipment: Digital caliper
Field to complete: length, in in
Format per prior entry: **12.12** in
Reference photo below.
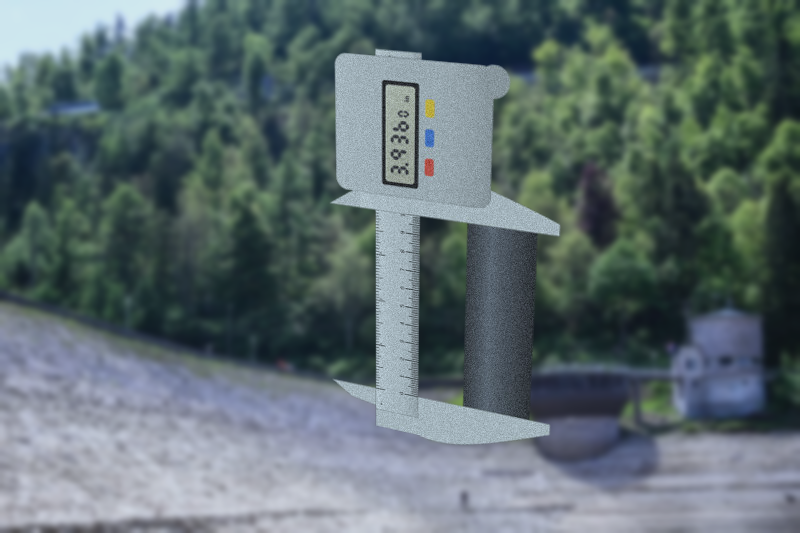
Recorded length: **3.9360** in
